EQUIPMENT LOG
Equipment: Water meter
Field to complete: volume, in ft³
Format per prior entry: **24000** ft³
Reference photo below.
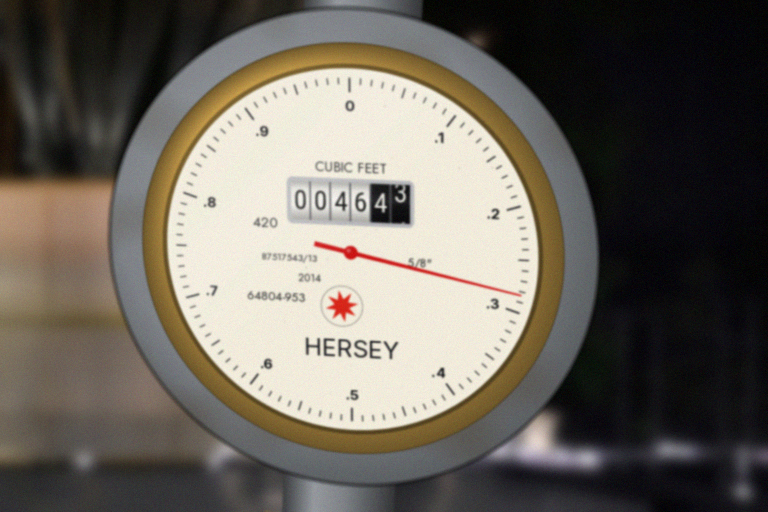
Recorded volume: **4643.28** ft³
